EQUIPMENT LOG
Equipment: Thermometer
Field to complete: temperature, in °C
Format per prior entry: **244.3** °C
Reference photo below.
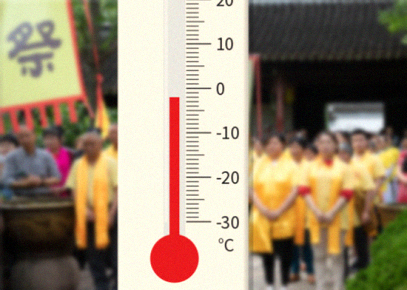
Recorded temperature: **-2** °C
